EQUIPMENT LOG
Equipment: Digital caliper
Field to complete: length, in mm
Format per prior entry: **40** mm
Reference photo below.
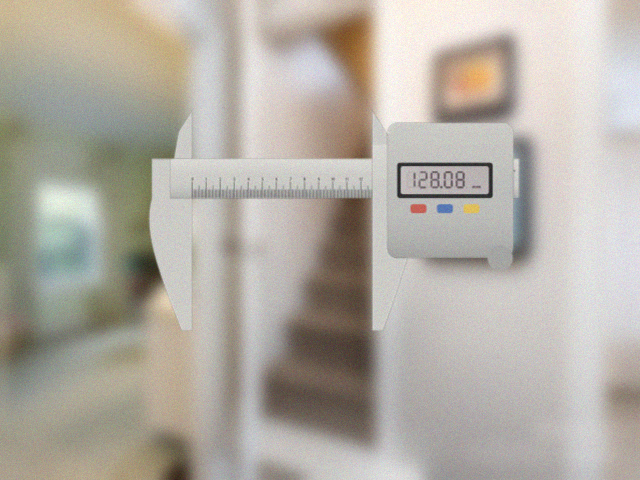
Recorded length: **128.08** mm
